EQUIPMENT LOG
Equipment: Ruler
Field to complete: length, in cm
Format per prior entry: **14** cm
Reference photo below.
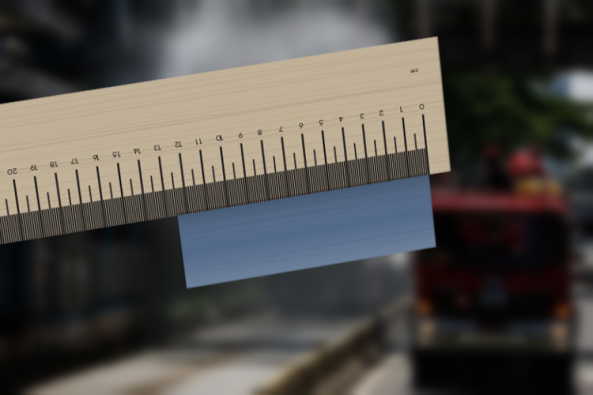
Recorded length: **12.5** cm
